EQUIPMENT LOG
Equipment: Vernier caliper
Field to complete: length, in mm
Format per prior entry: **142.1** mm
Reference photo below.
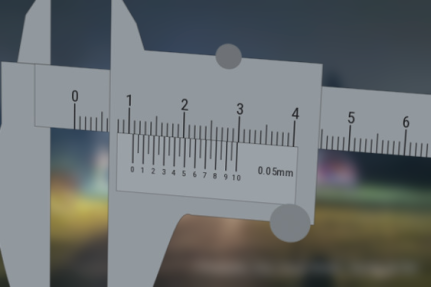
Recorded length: **10.8** mm
